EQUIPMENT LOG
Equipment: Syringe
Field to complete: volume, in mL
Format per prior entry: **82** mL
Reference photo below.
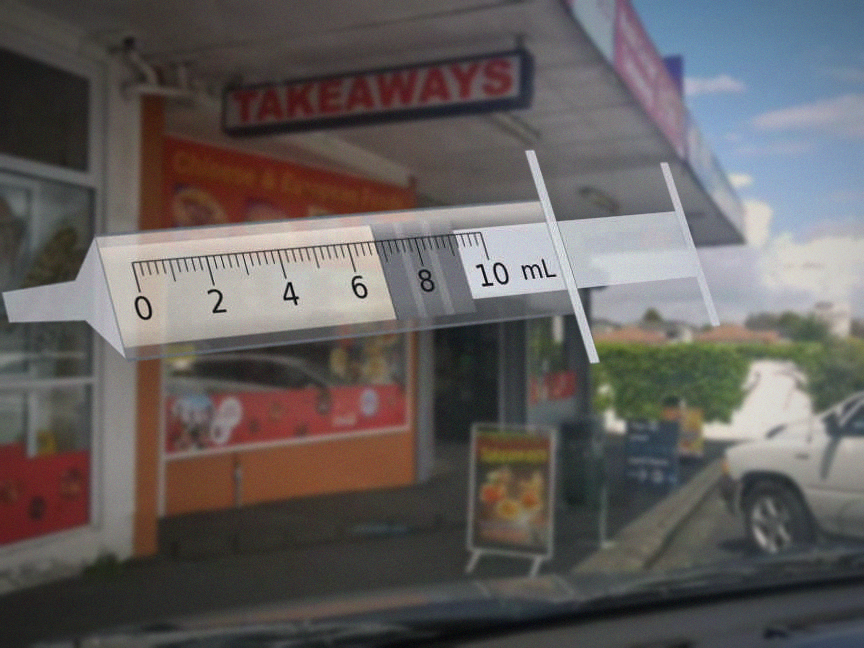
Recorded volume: **6.8** mL
